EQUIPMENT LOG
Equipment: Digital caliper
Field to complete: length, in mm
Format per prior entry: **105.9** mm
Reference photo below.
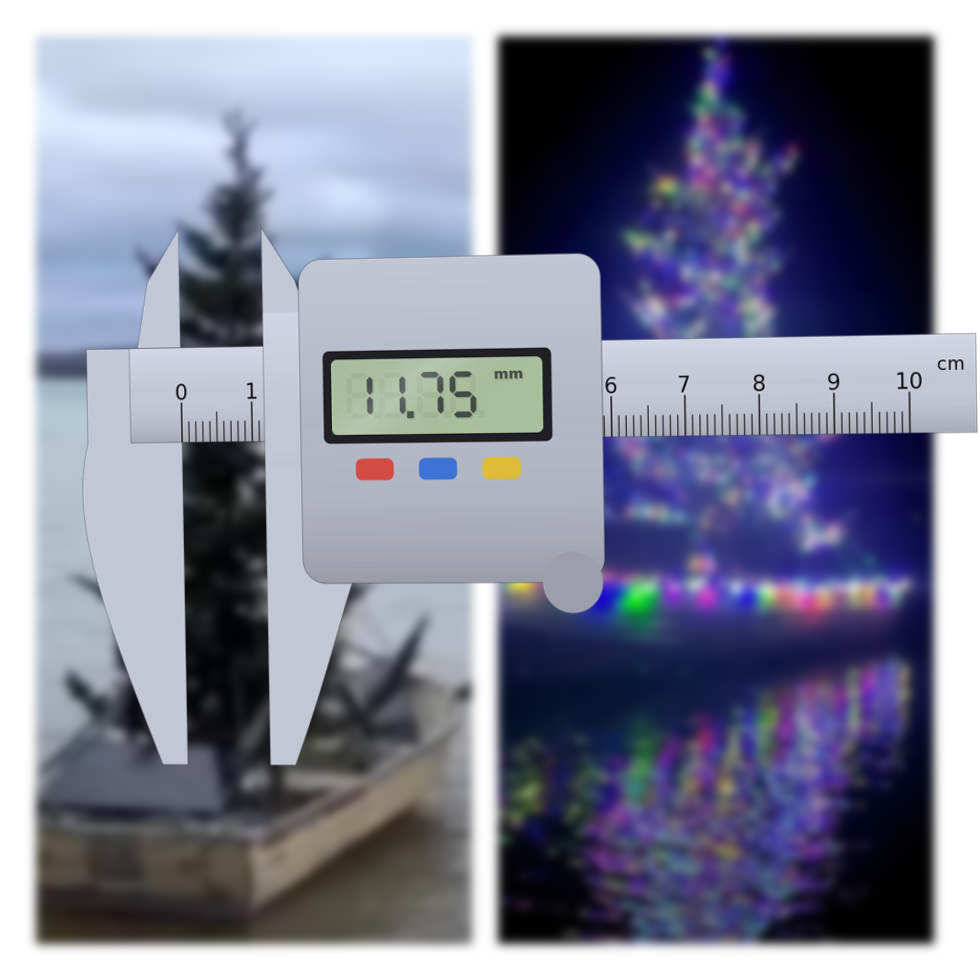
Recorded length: **11.75** mm
